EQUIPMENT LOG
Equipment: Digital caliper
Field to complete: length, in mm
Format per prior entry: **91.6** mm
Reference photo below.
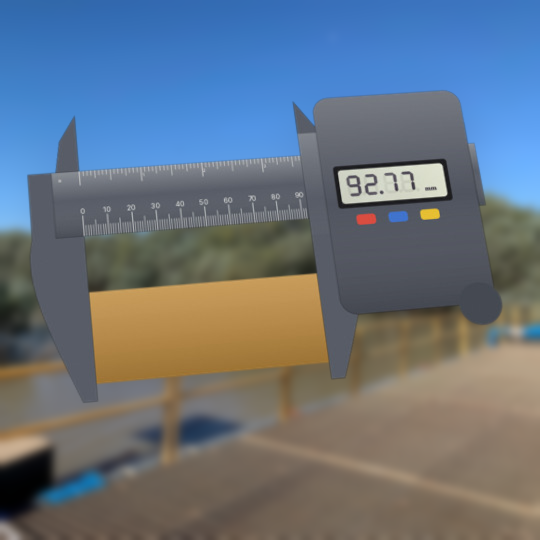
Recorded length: **92.77** mm
